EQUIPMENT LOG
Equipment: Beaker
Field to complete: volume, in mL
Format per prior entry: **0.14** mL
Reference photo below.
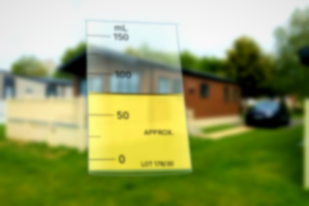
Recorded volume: **75** mL
